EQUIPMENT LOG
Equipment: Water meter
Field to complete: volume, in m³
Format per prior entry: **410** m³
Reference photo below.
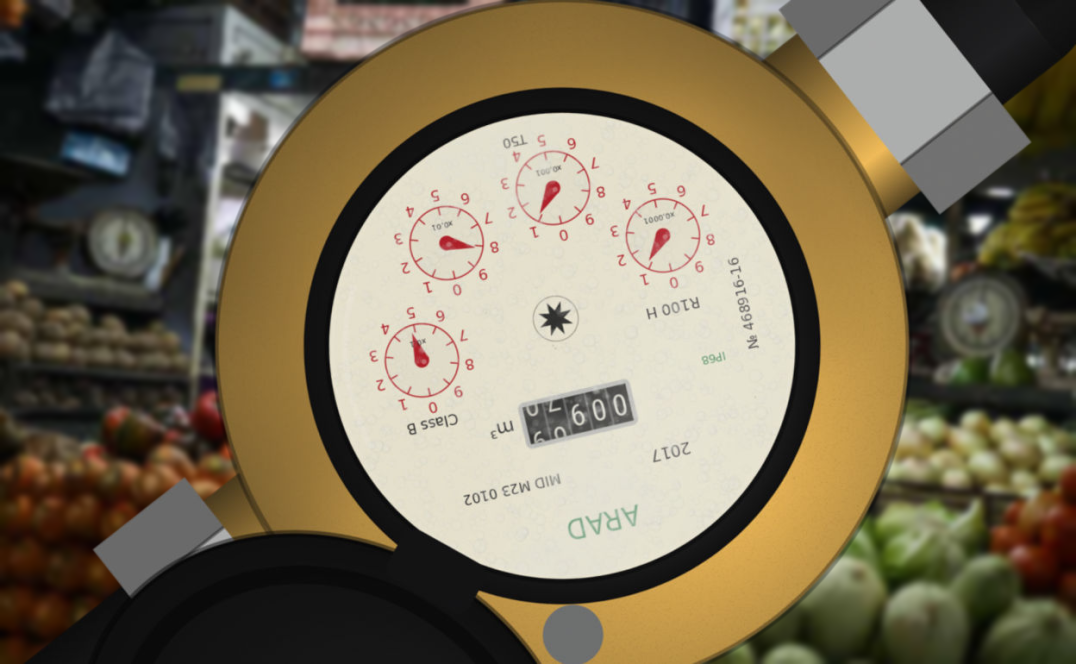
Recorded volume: **969.4811** m³
